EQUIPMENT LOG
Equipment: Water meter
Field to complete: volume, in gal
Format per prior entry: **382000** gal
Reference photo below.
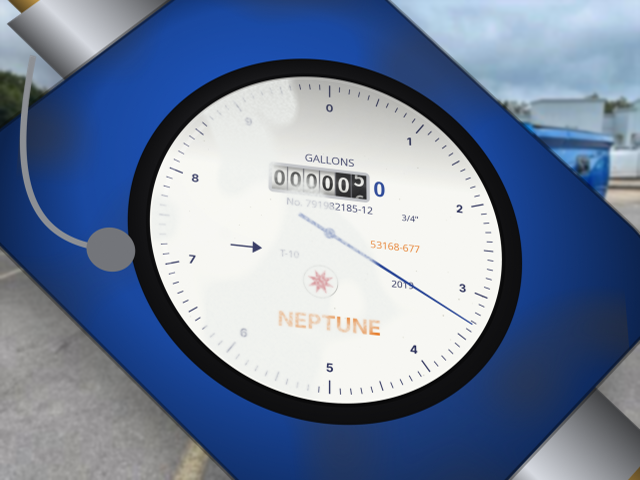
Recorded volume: **53.3** gal
